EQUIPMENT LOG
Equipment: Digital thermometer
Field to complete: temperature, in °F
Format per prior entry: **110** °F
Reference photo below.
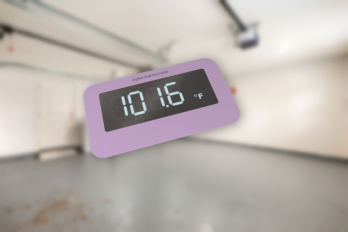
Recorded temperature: **101.6** °F
